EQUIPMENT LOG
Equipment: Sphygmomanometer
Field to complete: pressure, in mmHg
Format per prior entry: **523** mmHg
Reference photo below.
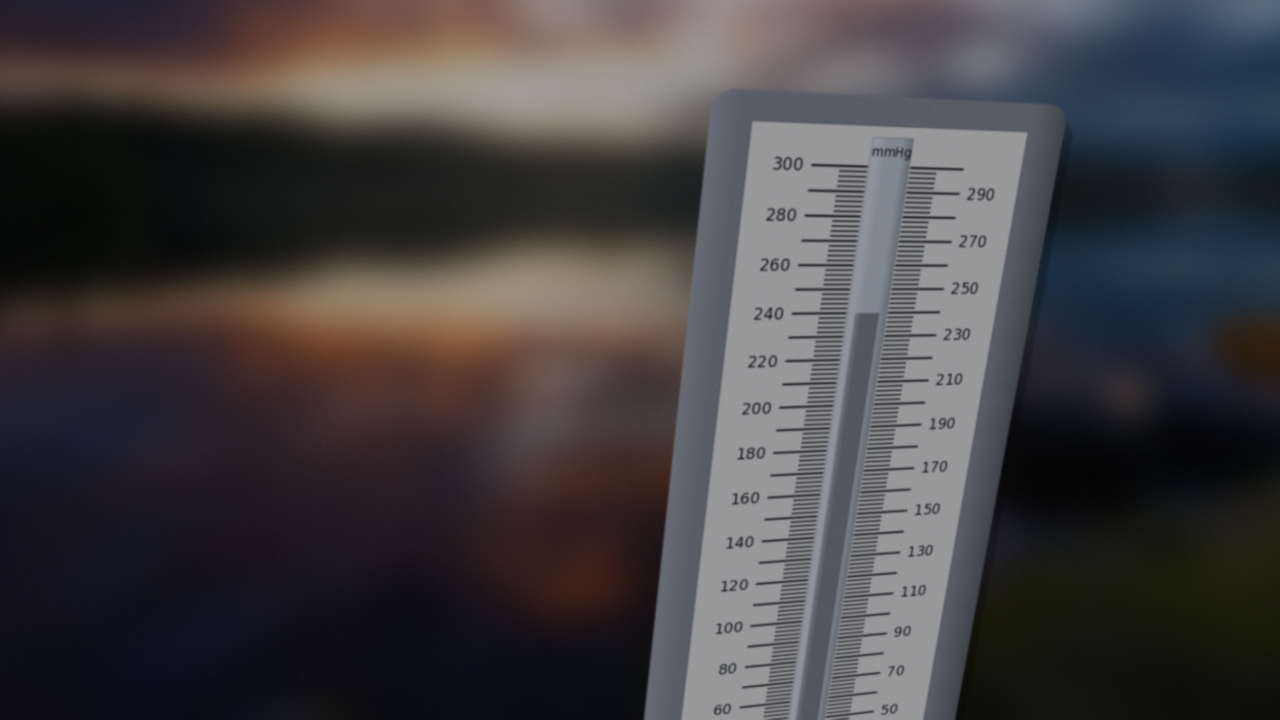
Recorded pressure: **240** mmHg
